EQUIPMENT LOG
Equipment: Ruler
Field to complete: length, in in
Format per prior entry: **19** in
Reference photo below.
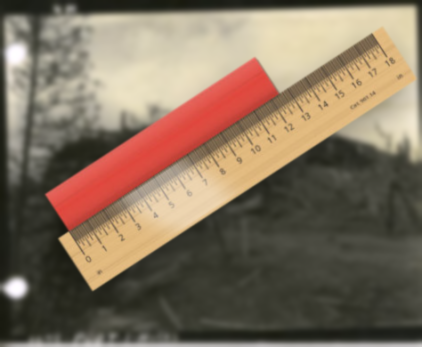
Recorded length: **12.5** in
